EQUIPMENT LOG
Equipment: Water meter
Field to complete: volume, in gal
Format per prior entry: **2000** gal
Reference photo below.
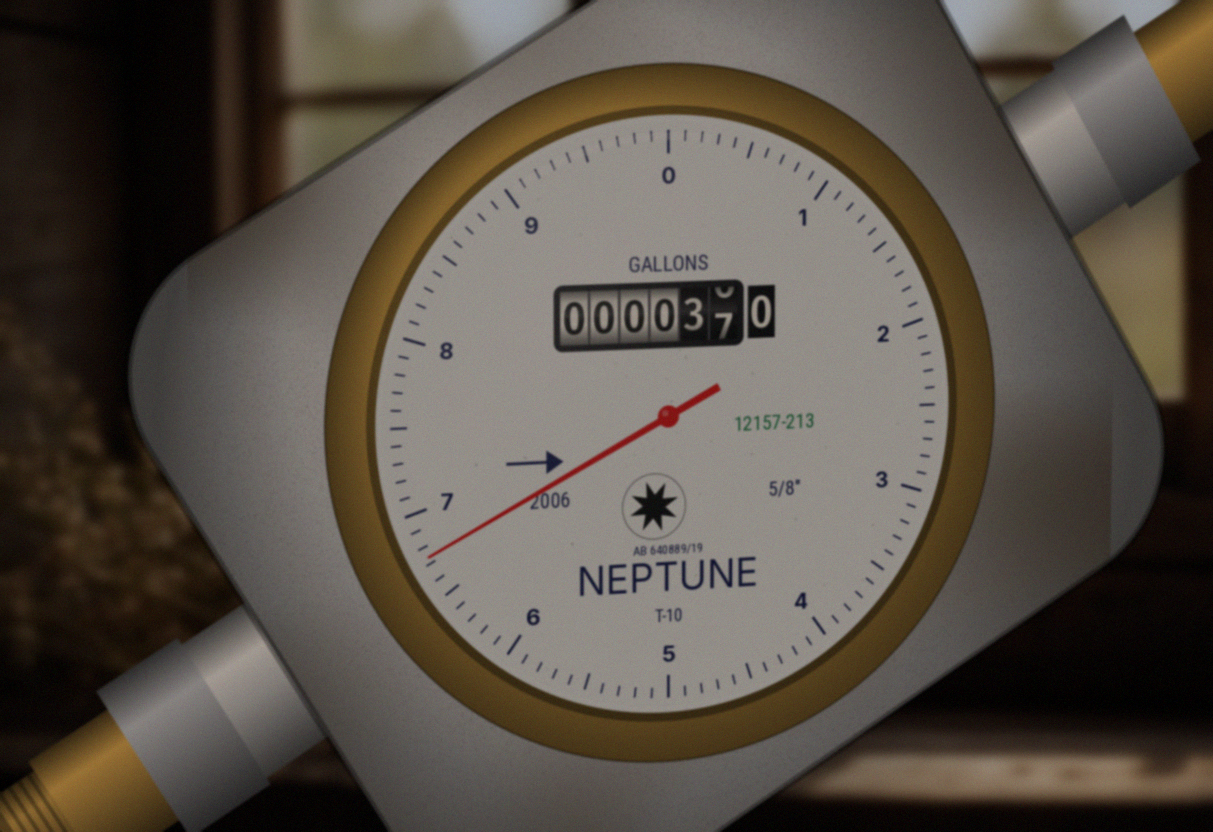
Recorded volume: **366.7** gal
